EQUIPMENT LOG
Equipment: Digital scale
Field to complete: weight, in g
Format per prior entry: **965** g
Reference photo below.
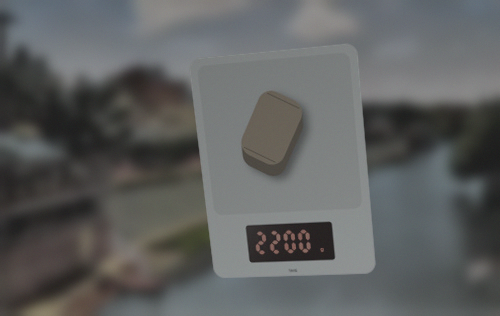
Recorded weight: **2200** g
